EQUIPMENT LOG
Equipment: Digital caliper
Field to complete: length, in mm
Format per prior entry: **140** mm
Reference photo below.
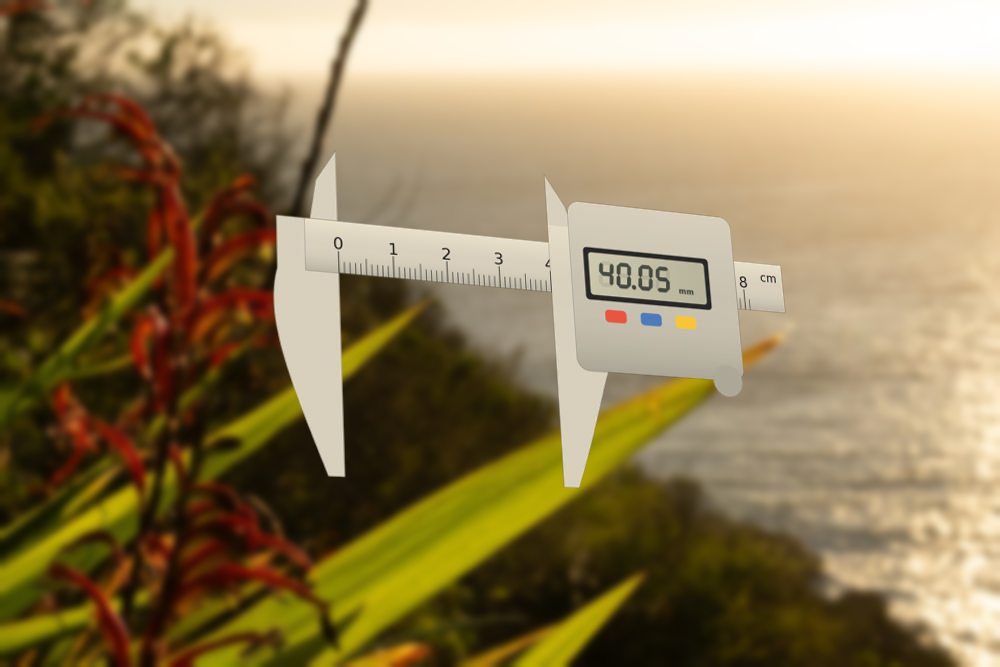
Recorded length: **40.05** mm
